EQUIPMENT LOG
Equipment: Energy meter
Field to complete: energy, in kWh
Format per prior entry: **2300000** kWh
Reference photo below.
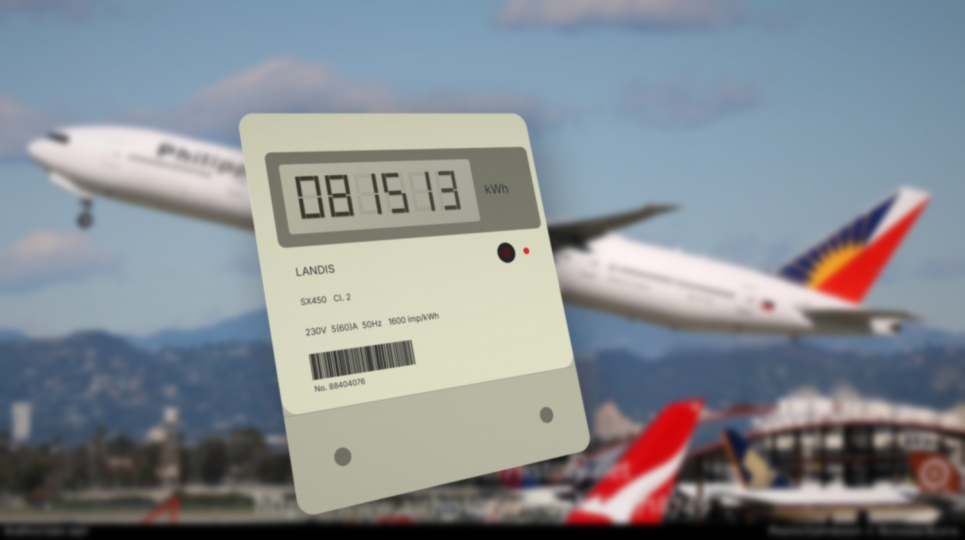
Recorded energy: **81513** kWh
